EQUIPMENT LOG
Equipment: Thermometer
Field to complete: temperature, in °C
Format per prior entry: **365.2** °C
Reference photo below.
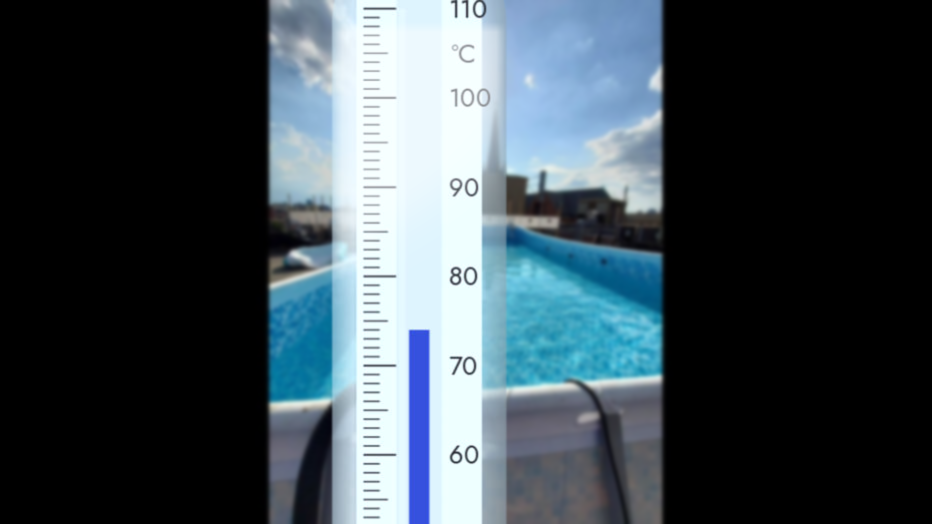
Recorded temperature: **74** °C
